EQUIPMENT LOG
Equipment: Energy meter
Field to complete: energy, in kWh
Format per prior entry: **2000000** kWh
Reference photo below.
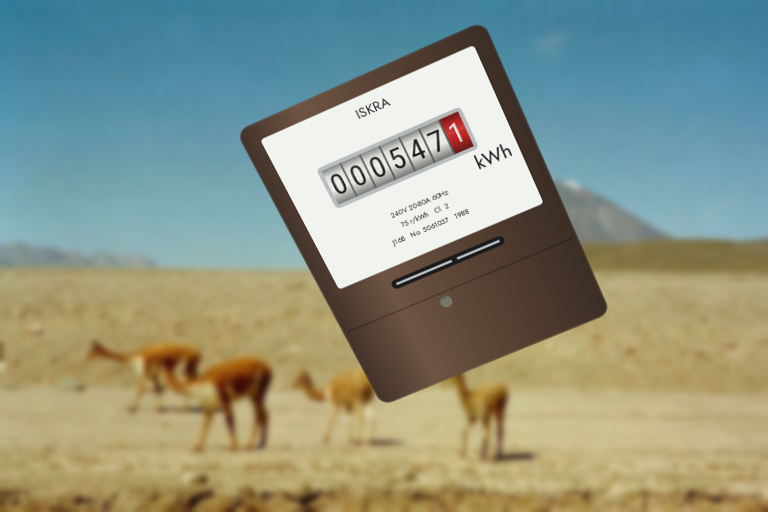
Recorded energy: **547.1** kWh
